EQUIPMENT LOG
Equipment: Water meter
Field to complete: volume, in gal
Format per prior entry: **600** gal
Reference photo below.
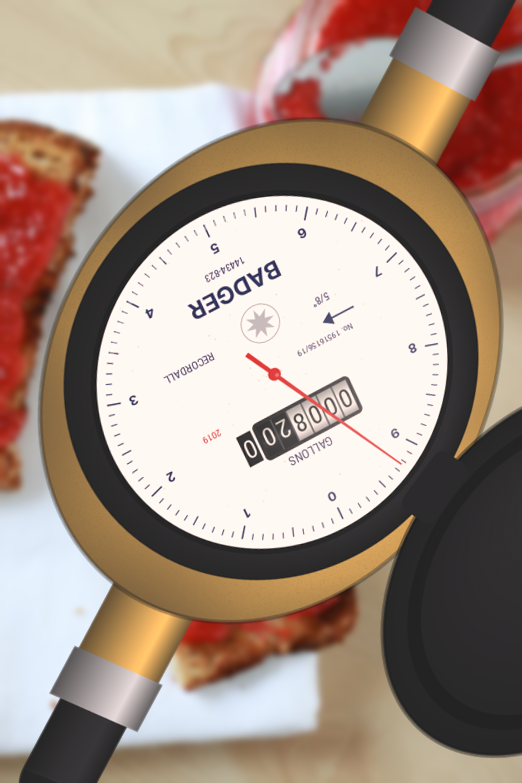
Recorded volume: **8199.2** gal
